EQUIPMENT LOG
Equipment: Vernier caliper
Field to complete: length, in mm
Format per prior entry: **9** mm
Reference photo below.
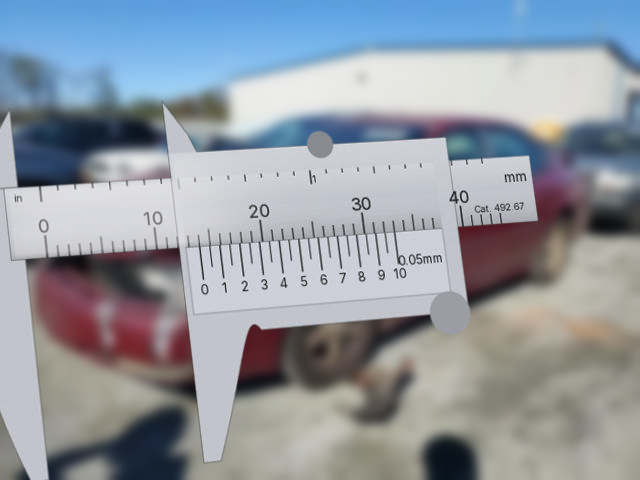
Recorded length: **14.0** mm
